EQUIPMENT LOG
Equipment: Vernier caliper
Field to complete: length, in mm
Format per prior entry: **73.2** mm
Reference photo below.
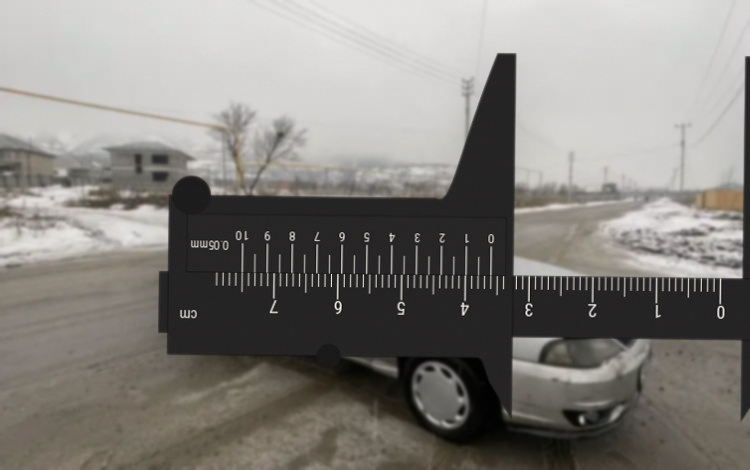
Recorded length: **36.0** mm
